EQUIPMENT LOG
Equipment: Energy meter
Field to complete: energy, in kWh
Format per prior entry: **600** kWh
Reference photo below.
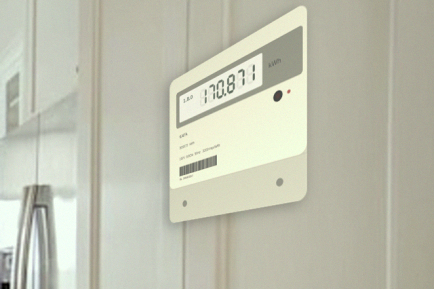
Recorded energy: **170.871** kWh
